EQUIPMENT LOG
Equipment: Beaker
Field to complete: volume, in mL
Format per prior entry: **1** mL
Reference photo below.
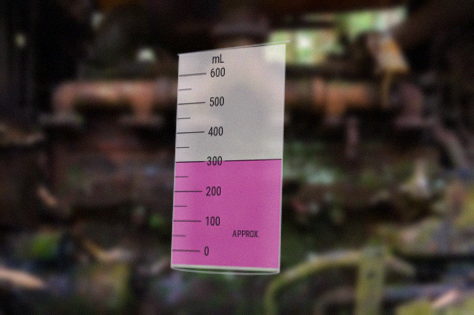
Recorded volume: **300** mL
